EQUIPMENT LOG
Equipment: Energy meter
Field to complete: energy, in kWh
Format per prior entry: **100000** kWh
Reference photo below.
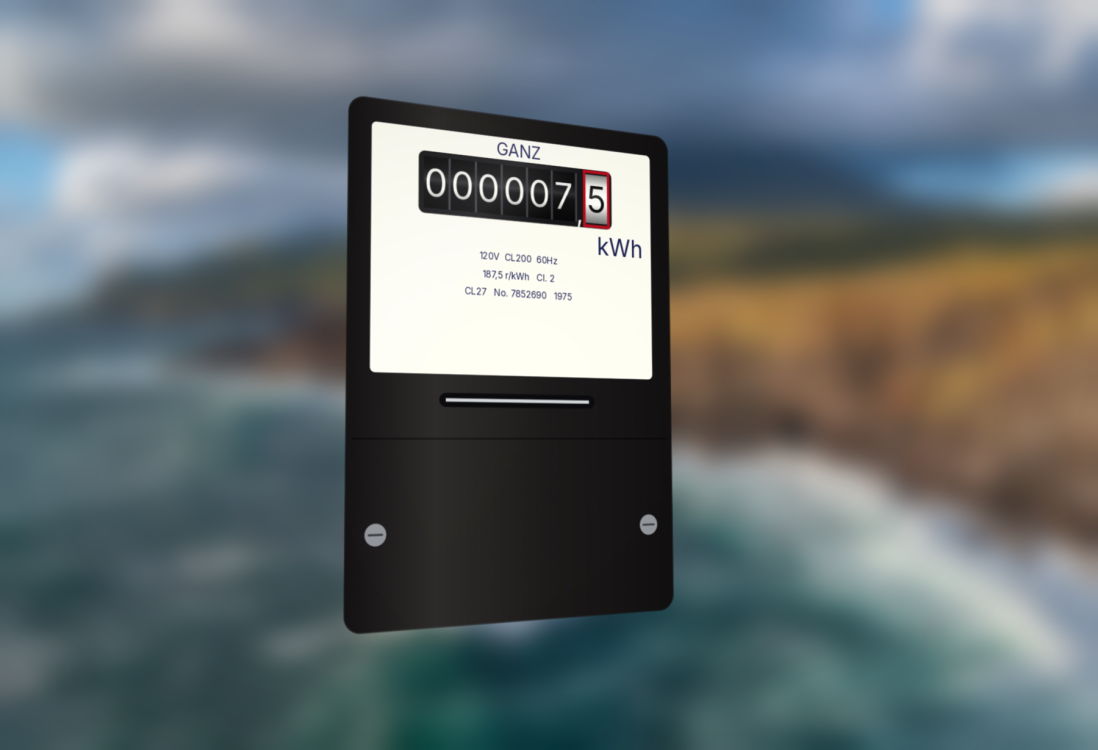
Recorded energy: **7.5** kWh
